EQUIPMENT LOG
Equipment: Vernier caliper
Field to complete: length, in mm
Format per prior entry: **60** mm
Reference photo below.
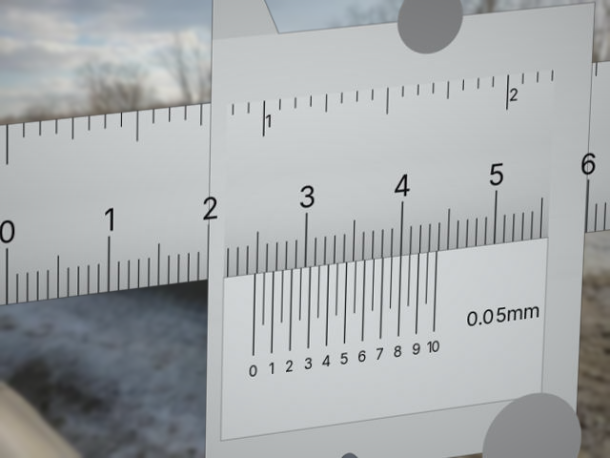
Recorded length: **24.8** mm
